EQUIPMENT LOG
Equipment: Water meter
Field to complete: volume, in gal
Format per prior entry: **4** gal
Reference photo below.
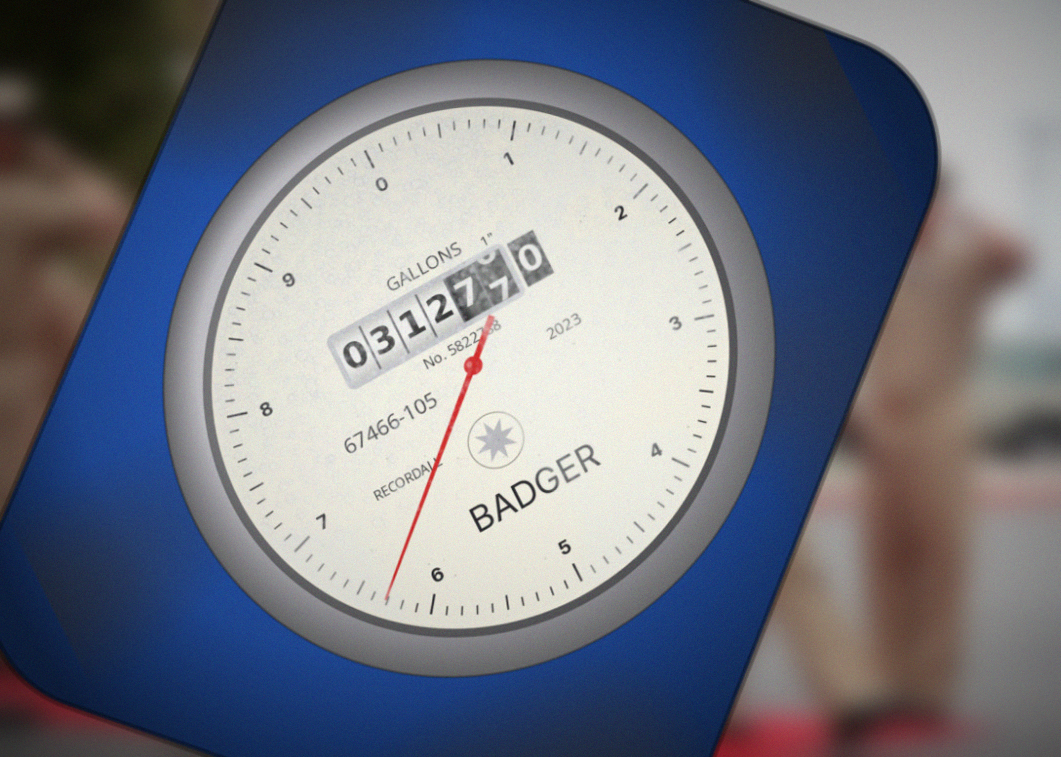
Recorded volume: **312766.3** gal
